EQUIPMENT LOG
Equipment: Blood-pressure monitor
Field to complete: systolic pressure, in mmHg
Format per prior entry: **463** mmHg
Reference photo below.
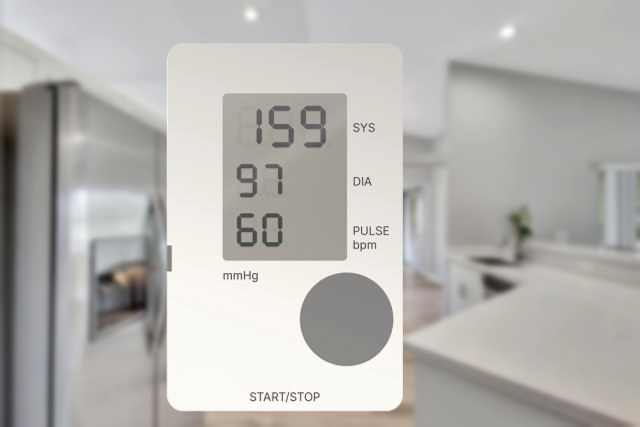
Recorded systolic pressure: **159** mmHg
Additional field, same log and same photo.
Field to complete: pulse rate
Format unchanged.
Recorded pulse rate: **60** bpm
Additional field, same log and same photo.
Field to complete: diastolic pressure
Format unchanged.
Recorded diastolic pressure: **97** mmHg
